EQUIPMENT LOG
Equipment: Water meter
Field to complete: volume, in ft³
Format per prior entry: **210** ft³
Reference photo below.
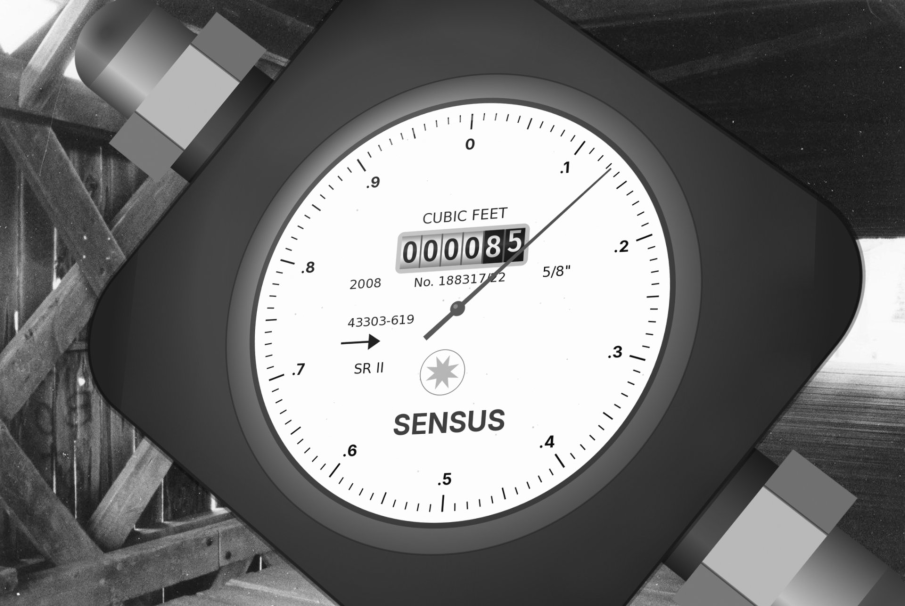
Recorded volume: **85.13** ft³
